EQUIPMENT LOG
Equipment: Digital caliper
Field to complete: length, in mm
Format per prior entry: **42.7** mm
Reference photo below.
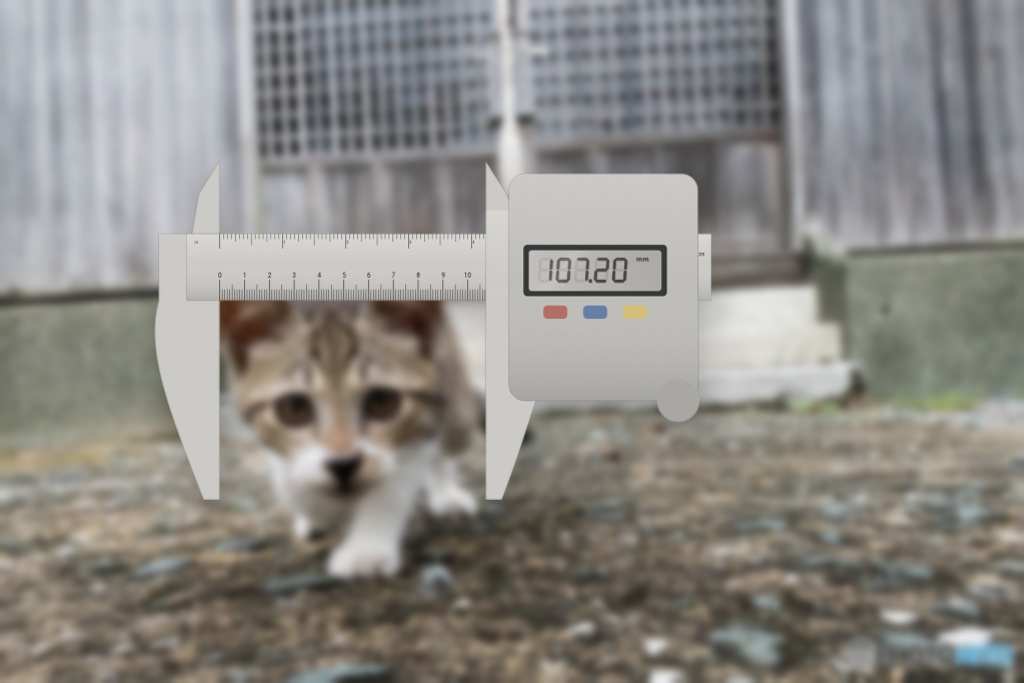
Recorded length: **107.20** mm
